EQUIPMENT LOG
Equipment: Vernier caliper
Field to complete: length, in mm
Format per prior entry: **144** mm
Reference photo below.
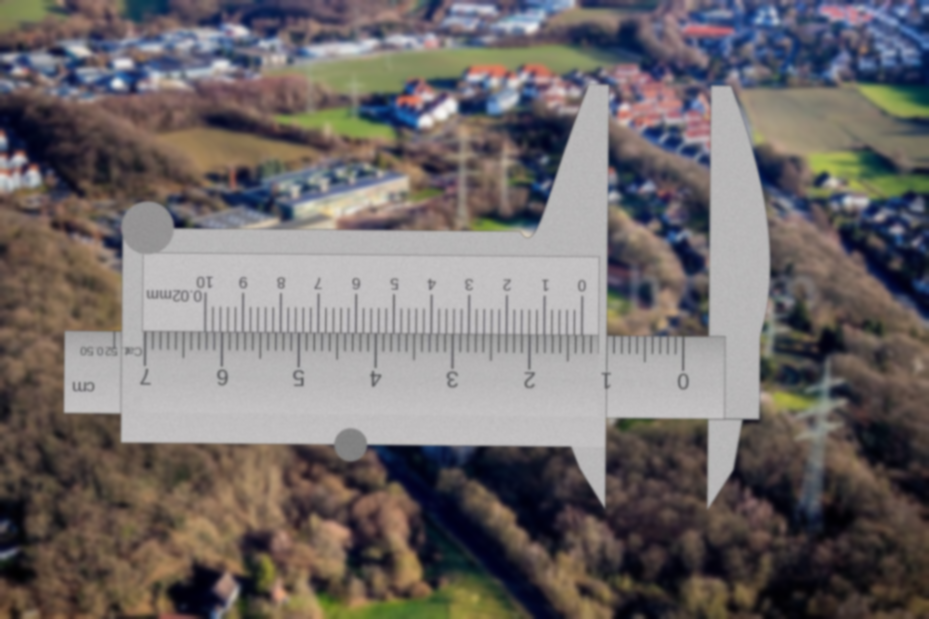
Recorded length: **13.2** mm
